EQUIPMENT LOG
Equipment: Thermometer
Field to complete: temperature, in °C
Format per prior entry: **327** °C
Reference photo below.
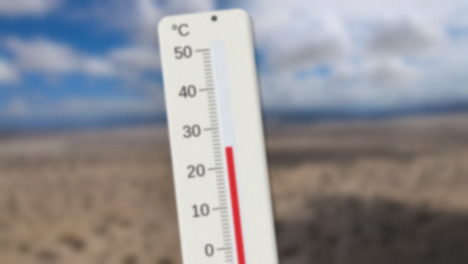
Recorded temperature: **25** °C
